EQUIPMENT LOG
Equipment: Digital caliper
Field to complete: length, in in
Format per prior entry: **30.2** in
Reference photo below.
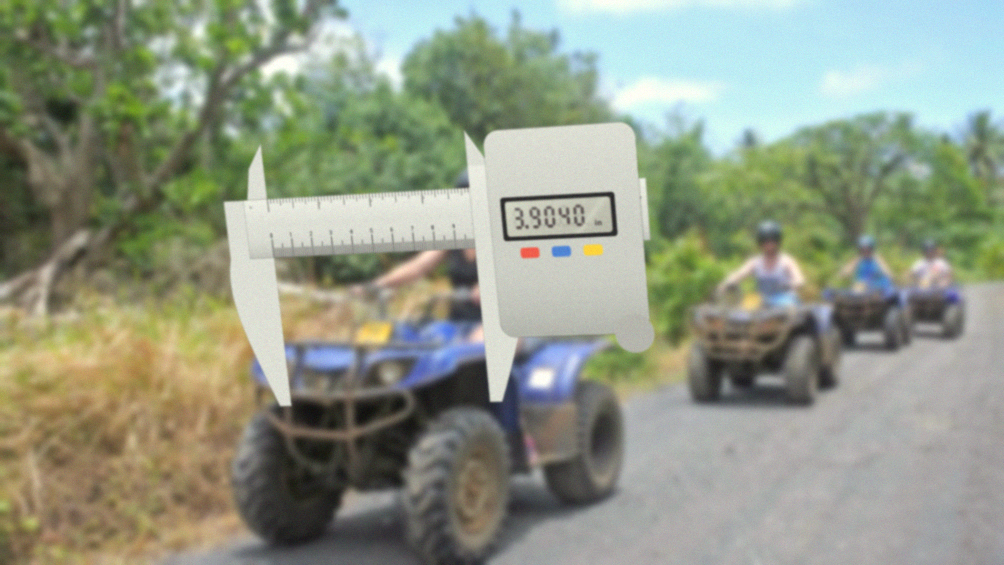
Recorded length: **3.9040** in
